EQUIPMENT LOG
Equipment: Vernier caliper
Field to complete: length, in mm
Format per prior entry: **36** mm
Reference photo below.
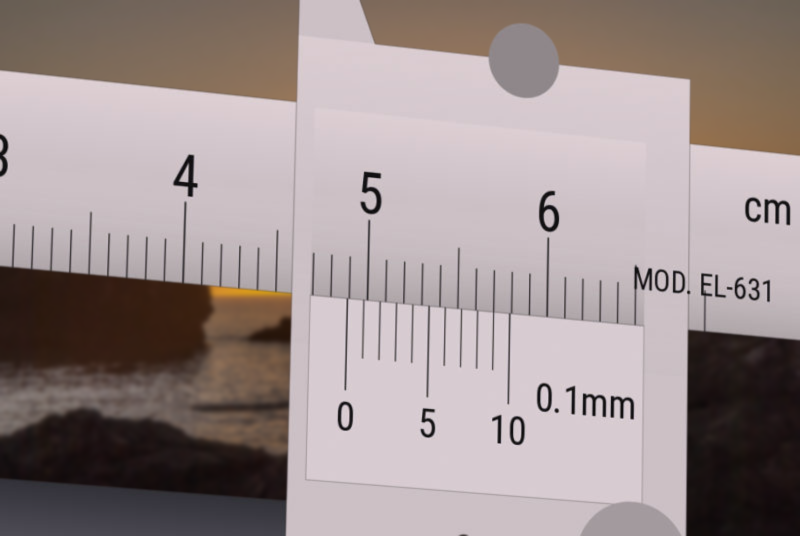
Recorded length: **48.9** mm
